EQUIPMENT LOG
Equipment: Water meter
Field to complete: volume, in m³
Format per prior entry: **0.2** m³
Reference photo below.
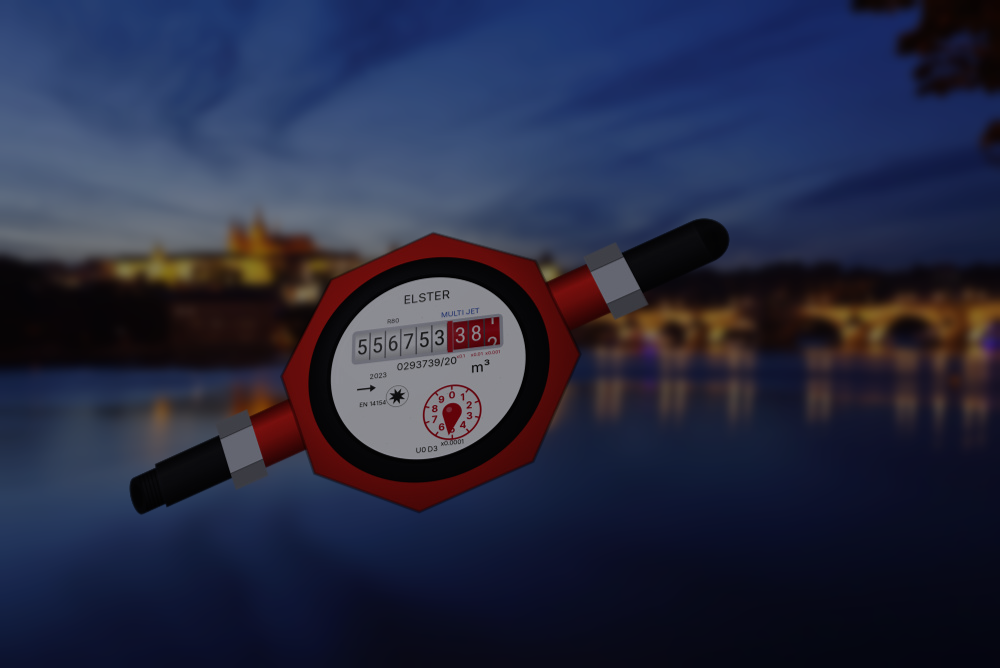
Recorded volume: **556753.3815** m³
